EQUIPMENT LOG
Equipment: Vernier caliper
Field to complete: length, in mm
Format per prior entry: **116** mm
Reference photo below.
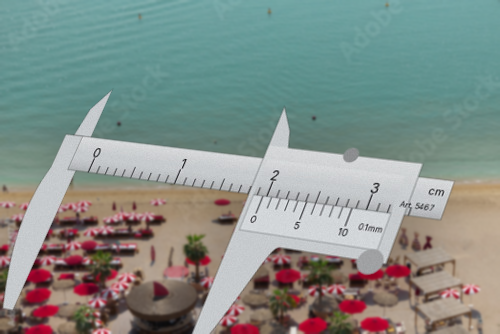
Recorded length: **19.6** mm
